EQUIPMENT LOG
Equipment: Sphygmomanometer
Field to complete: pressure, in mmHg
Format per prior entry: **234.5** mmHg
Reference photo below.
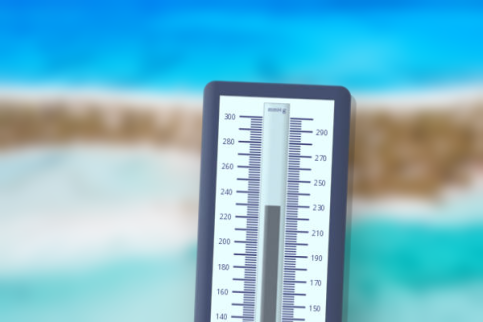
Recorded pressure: **230** mmHg
